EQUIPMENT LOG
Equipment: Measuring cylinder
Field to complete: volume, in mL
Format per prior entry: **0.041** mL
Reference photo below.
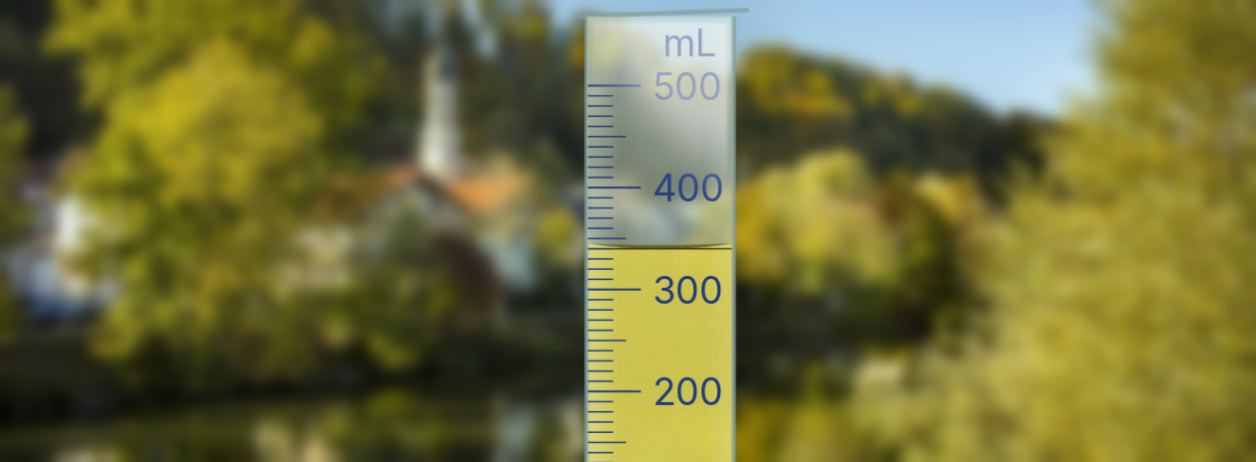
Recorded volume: **340** mL
